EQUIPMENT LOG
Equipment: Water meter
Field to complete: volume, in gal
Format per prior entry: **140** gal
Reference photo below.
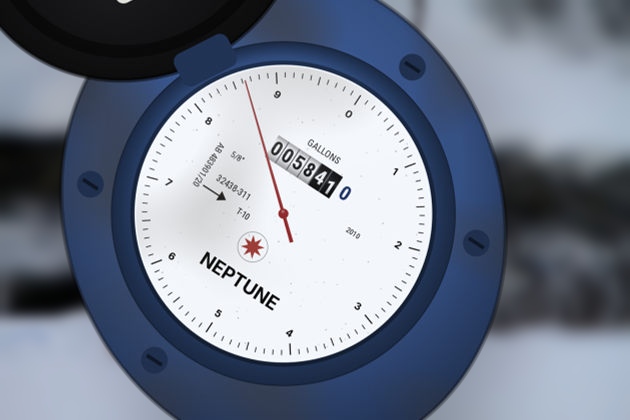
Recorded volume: **58408.6** gal
